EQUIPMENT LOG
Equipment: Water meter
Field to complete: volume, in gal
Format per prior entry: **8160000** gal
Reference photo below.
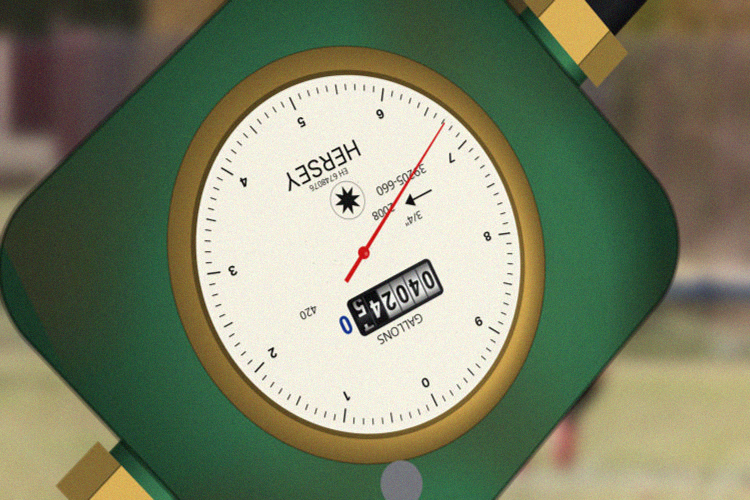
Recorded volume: **402446.7** gal
